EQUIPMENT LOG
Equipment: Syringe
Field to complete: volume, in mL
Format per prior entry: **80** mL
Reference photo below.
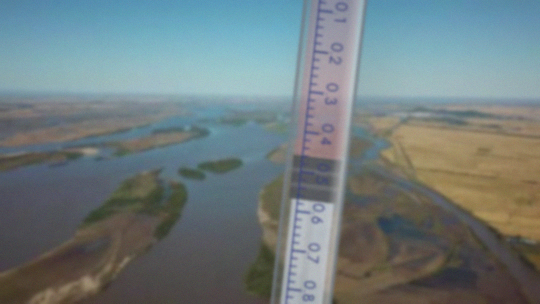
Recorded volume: **0.46** mL
